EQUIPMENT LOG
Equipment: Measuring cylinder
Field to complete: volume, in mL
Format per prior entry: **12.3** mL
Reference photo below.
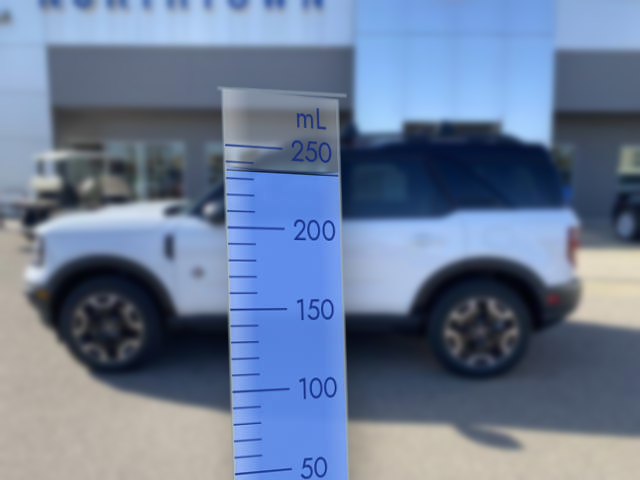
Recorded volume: **235** mL
